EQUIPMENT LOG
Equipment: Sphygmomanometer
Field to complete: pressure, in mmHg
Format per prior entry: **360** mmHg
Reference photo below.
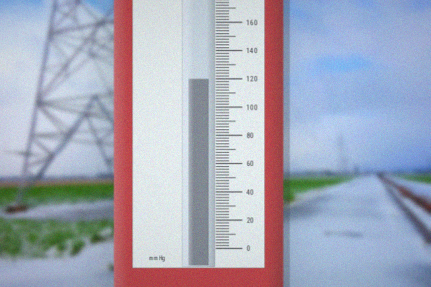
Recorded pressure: **120** mmHg
